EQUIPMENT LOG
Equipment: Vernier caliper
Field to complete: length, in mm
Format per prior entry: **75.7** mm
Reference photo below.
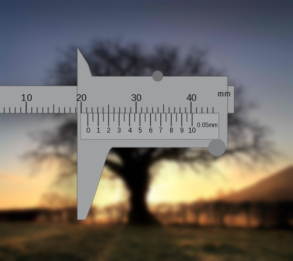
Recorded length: **21.2** mm
